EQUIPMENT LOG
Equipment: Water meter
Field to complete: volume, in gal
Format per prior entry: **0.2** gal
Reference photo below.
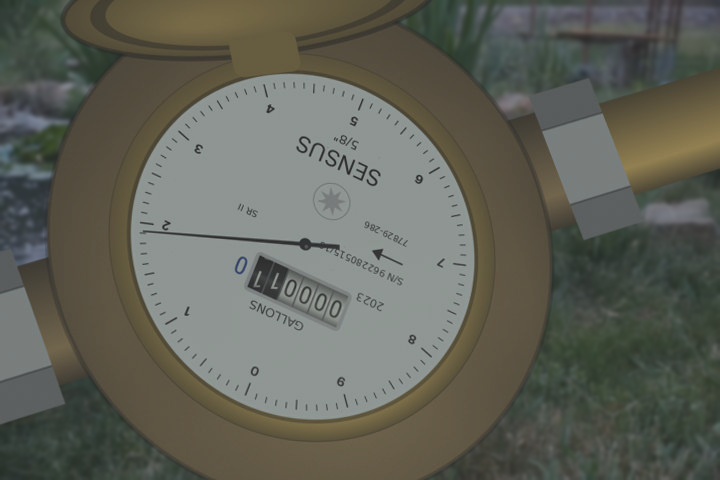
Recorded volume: **111.9** gal
